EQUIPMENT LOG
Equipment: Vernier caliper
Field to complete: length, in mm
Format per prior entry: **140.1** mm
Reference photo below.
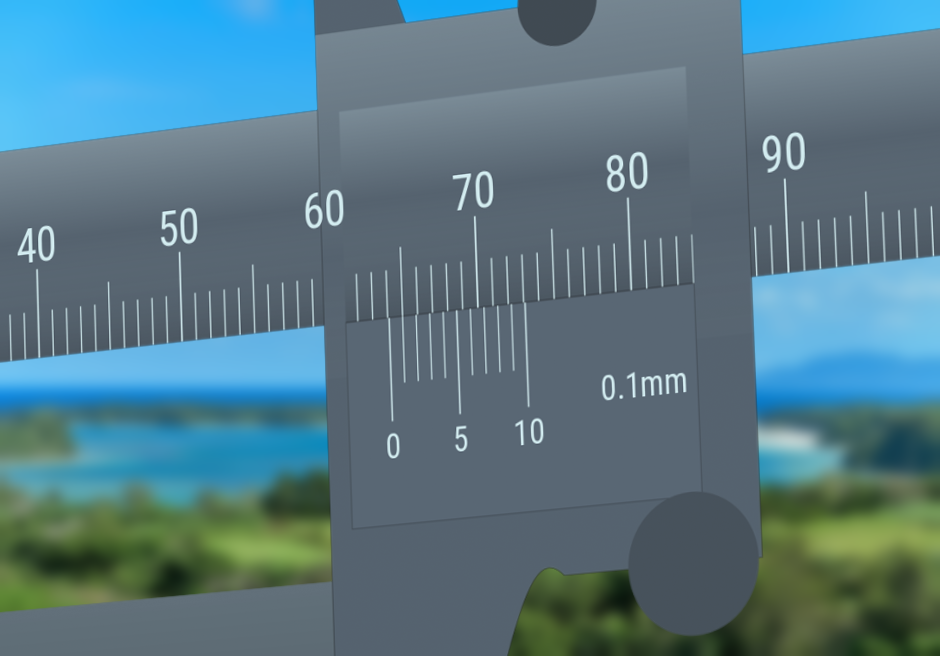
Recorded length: **64.1** mm
